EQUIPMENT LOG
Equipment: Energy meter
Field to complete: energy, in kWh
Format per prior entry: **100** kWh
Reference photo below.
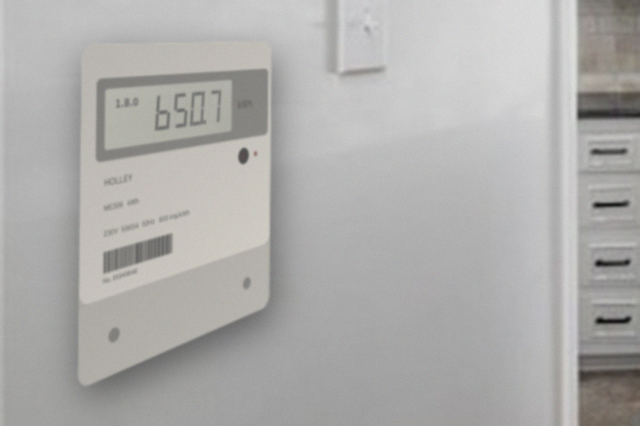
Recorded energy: **650.7** kWh
